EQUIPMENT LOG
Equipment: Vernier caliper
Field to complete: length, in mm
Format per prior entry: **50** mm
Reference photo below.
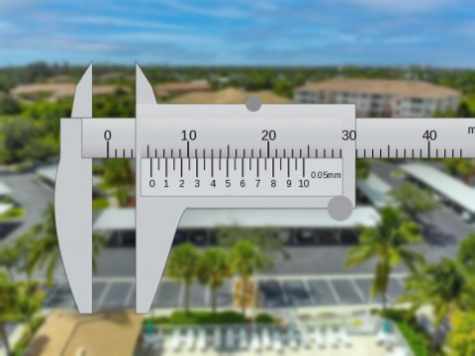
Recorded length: **5.4** mm
